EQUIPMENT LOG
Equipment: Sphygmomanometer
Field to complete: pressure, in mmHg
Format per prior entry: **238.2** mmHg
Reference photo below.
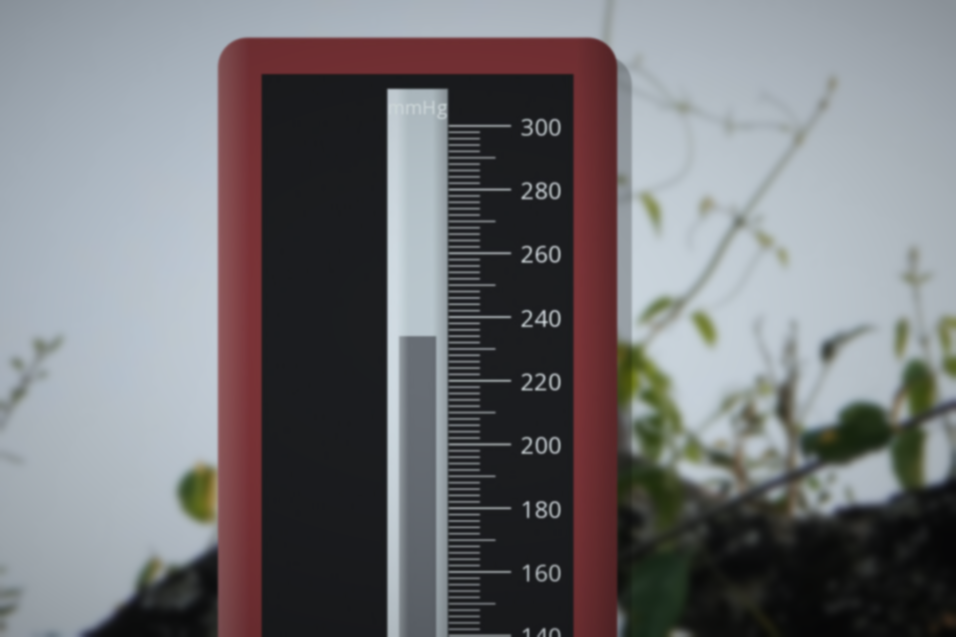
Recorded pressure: **234** mmHg
